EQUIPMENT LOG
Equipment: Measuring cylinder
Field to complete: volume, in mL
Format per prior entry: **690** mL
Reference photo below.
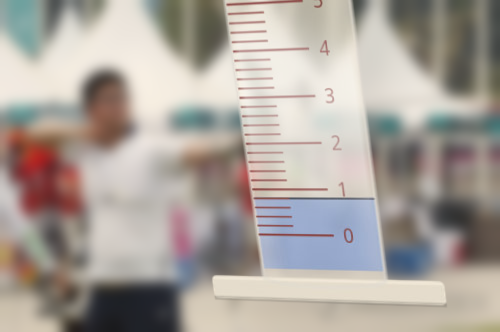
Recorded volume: **0.8** mL
